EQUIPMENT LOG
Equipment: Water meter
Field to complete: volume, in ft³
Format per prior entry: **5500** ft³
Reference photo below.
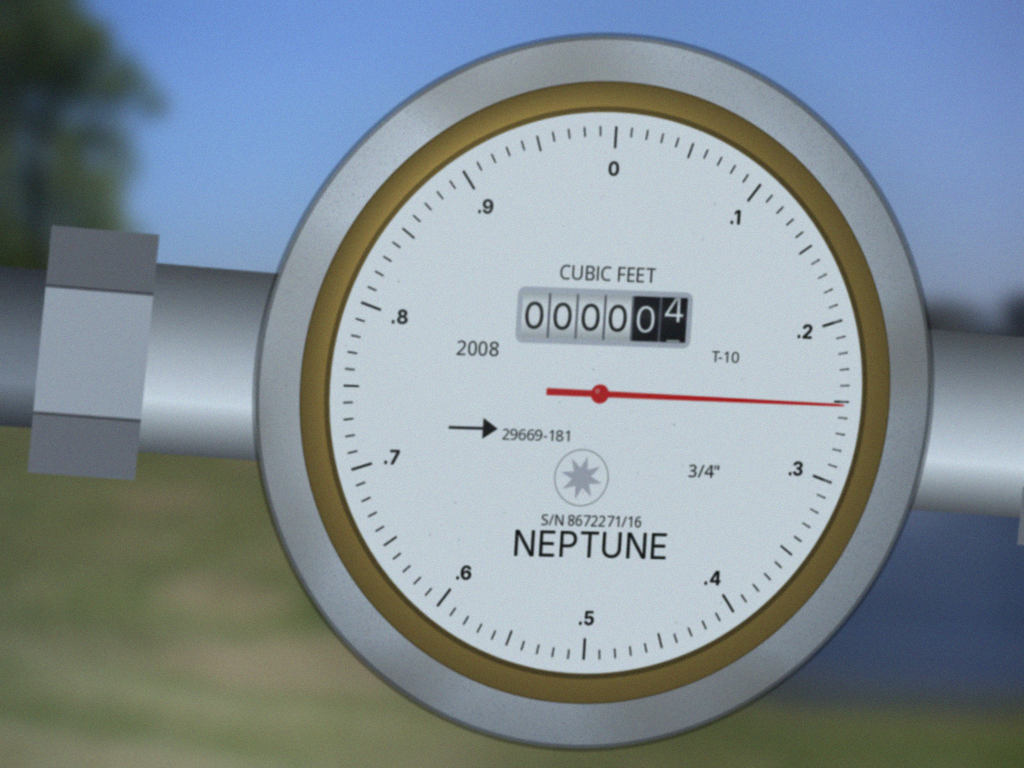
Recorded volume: **4.25** ft³
